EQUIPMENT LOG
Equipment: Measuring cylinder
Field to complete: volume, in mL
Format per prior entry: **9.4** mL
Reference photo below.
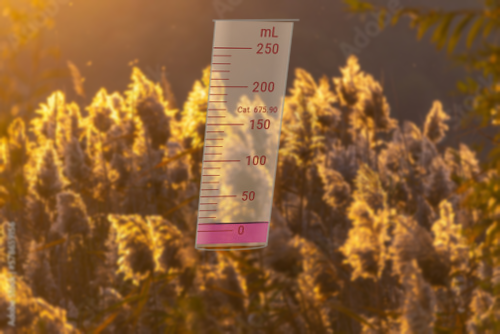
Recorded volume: **10** mL
